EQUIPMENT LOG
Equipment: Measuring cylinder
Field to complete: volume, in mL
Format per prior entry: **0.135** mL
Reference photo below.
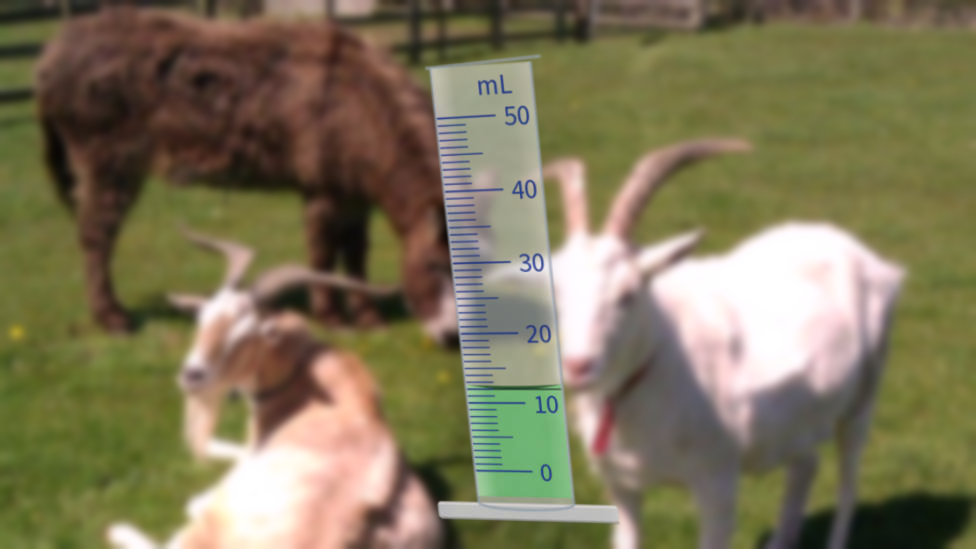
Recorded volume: **12** mL
